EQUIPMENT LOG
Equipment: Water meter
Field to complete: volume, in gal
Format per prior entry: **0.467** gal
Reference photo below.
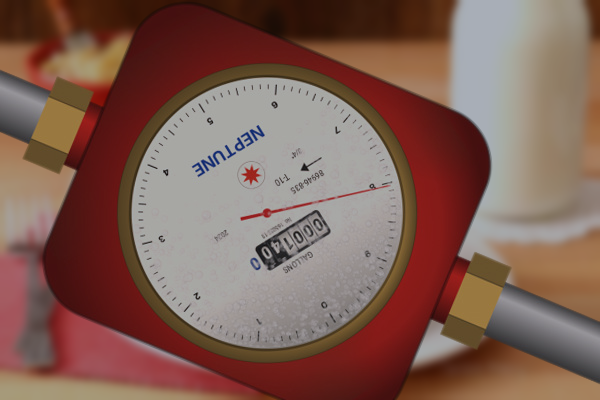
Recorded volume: **1398.0** gal
